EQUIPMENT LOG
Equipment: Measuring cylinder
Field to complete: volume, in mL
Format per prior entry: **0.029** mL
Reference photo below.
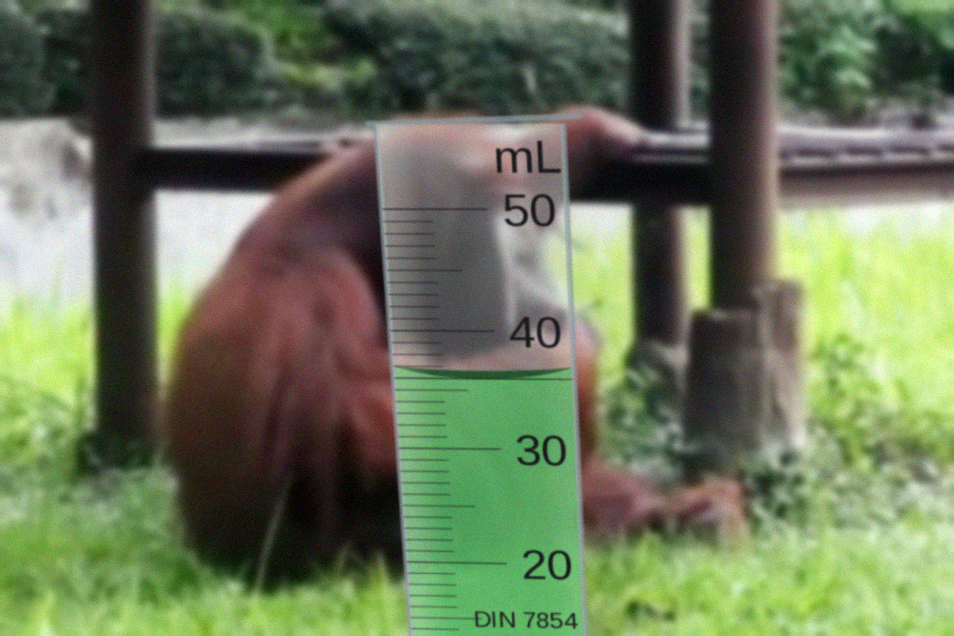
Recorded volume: **36** mL
